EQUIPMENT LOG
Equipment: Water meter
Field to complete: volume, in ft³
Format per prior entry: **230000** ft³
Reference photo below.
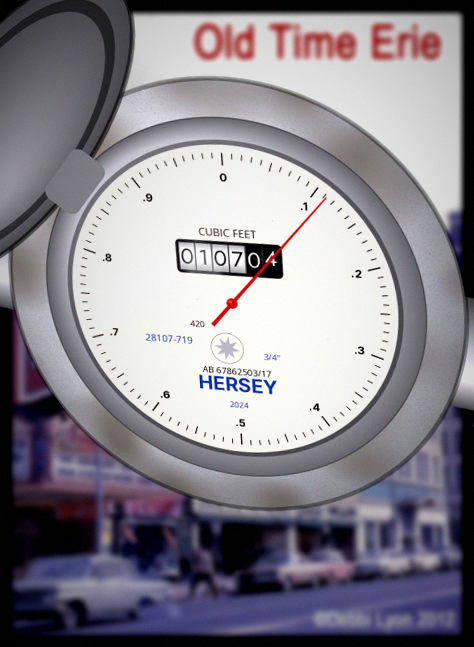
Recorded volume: **10704.11** ft³
